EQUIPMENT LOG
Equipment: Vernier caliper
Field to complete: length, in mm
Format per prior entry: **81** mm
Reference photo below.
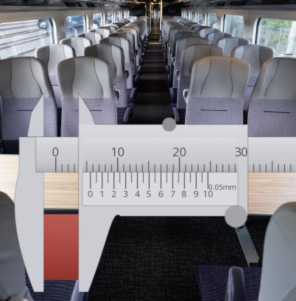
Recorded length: **5.6** mm
